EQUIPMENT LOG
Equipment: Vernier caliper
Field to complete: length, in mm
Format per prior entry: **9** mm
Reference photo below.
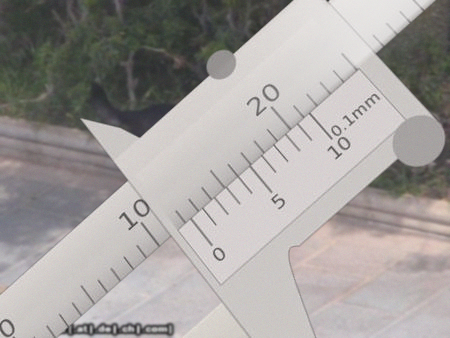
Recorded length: **12.4** mm
